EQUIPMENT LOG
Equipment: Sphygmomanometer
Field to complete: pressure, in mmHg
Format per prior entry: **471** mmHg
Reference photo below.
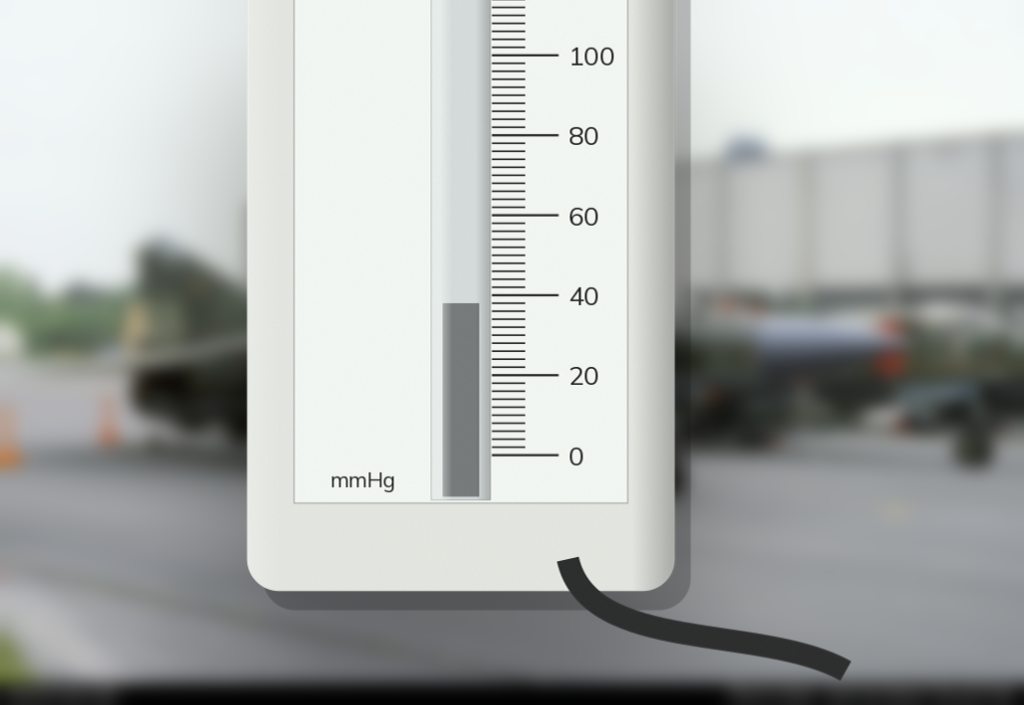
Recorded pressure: **38** mmHg
